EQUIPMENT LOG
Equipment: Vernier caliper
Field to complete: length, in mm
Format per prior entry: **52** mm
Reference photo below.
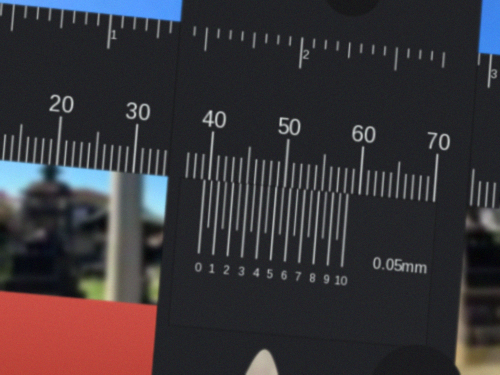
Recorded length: **39.4** mm
